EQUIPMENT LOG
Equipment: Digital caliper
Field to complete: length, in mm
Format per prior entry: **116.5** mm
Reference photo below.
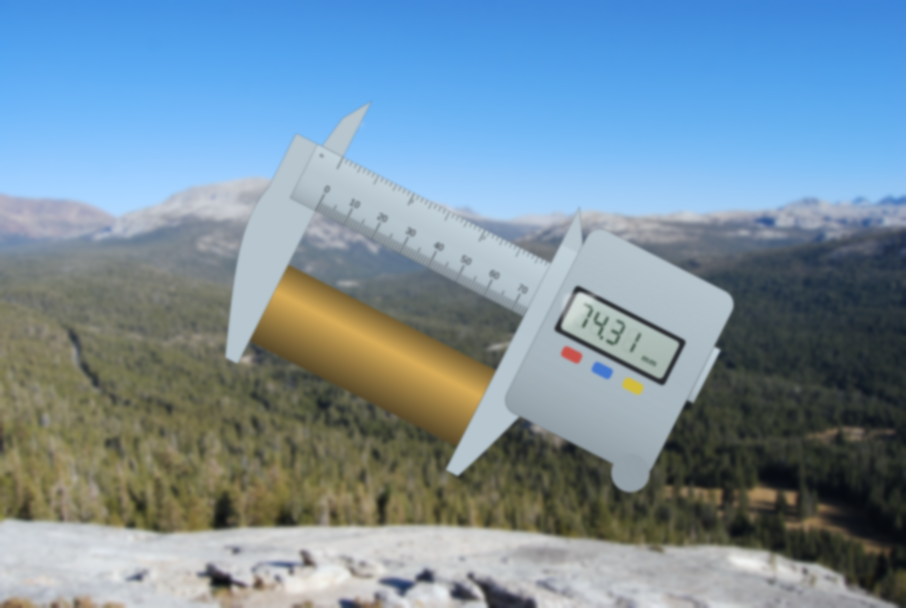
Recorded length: **74.31** mm
